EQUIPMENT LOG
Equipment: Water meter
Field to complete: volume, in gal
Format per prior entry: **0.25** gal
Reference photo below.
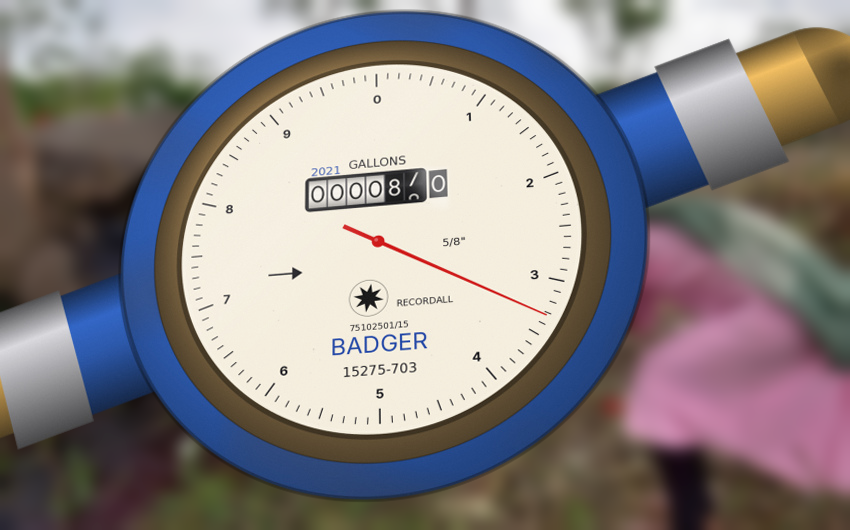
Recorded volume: **873.3** gal
